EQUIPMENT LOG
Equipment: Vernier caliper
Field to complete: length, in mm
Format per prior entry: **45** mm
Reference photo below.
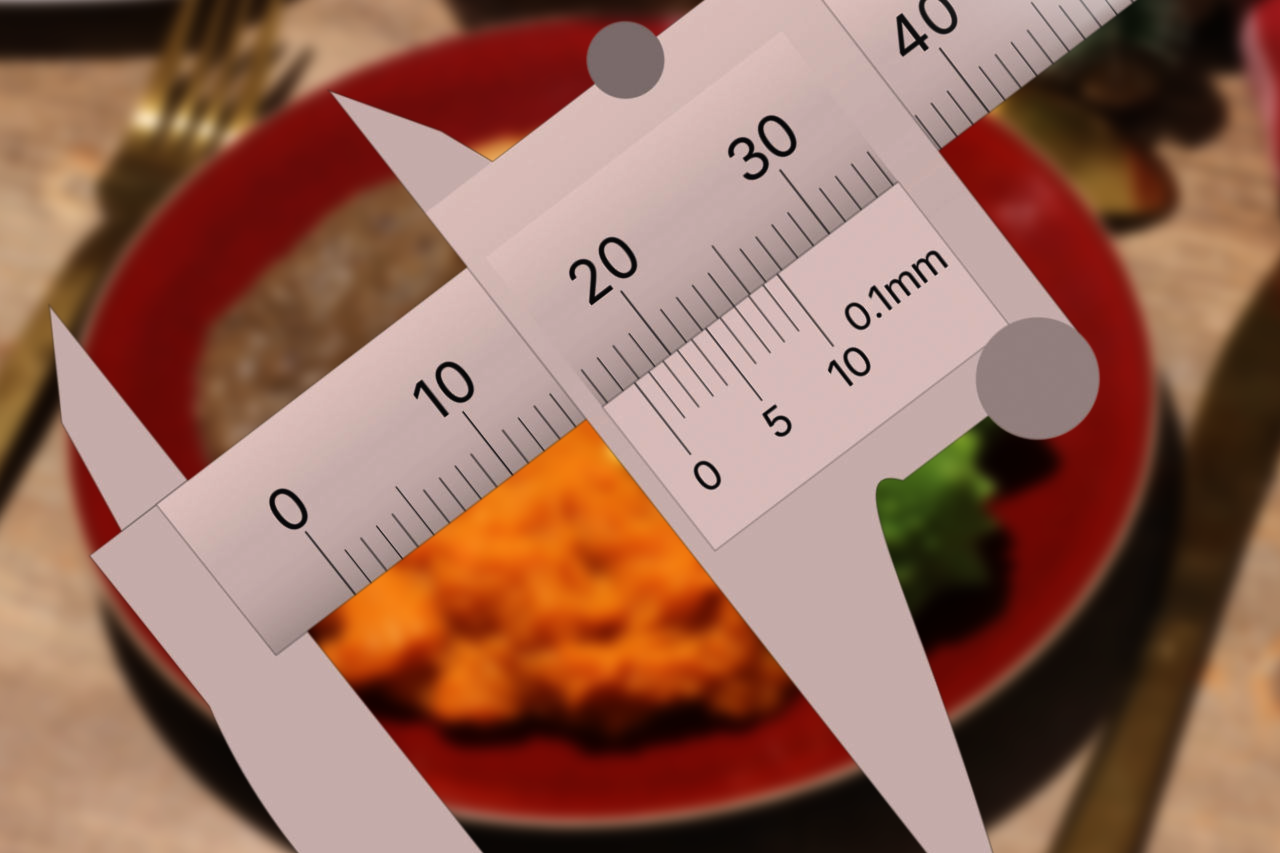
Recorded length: **17.7** mm
